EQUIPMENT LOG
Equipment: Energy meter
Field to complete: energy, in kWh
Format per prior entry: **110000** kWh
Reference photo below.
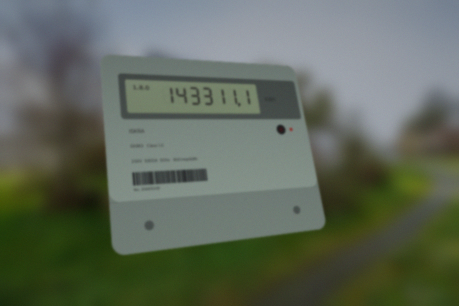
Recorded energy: **143311.1** kWh
